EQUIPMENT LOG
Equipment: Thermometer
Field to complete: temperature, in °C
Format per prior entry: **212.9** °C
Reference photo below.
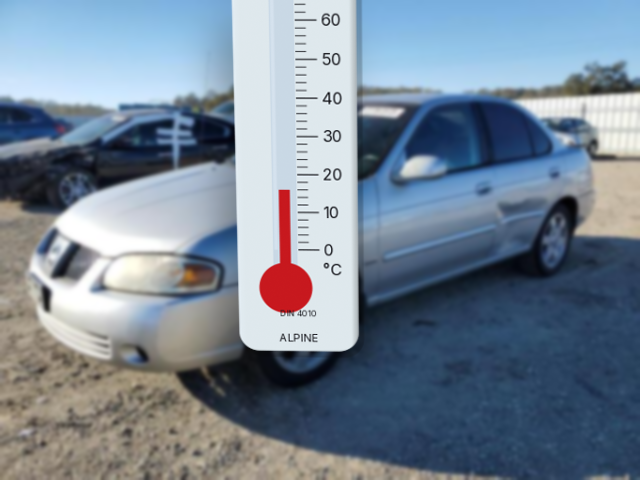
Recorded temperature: **16** °C
